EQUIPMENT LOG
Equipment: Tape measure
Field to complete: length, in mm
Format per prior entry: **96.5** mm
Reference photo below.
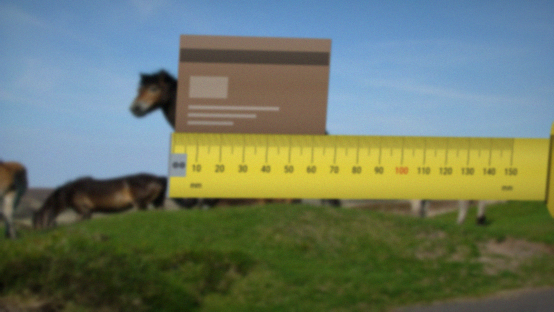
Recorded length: **65** mm
